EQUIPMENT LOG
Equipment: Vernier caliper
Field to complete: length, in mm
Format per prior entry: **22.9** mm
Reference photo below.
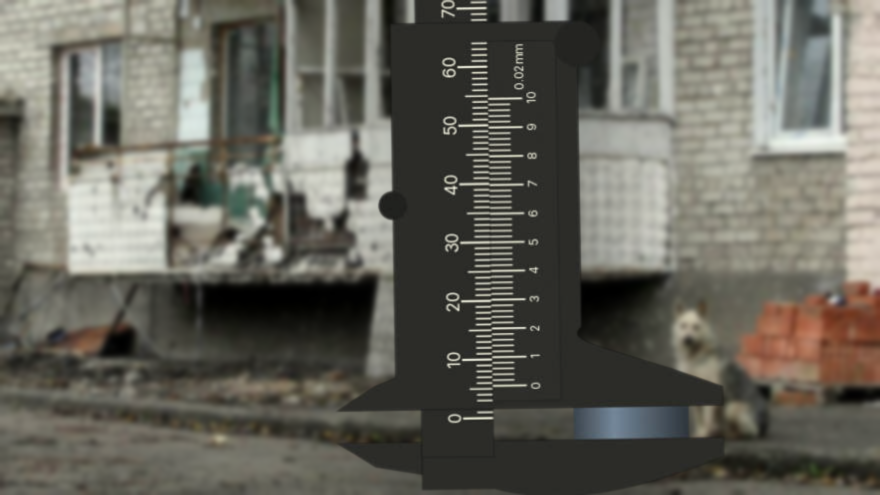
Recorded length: **5.5** mm
